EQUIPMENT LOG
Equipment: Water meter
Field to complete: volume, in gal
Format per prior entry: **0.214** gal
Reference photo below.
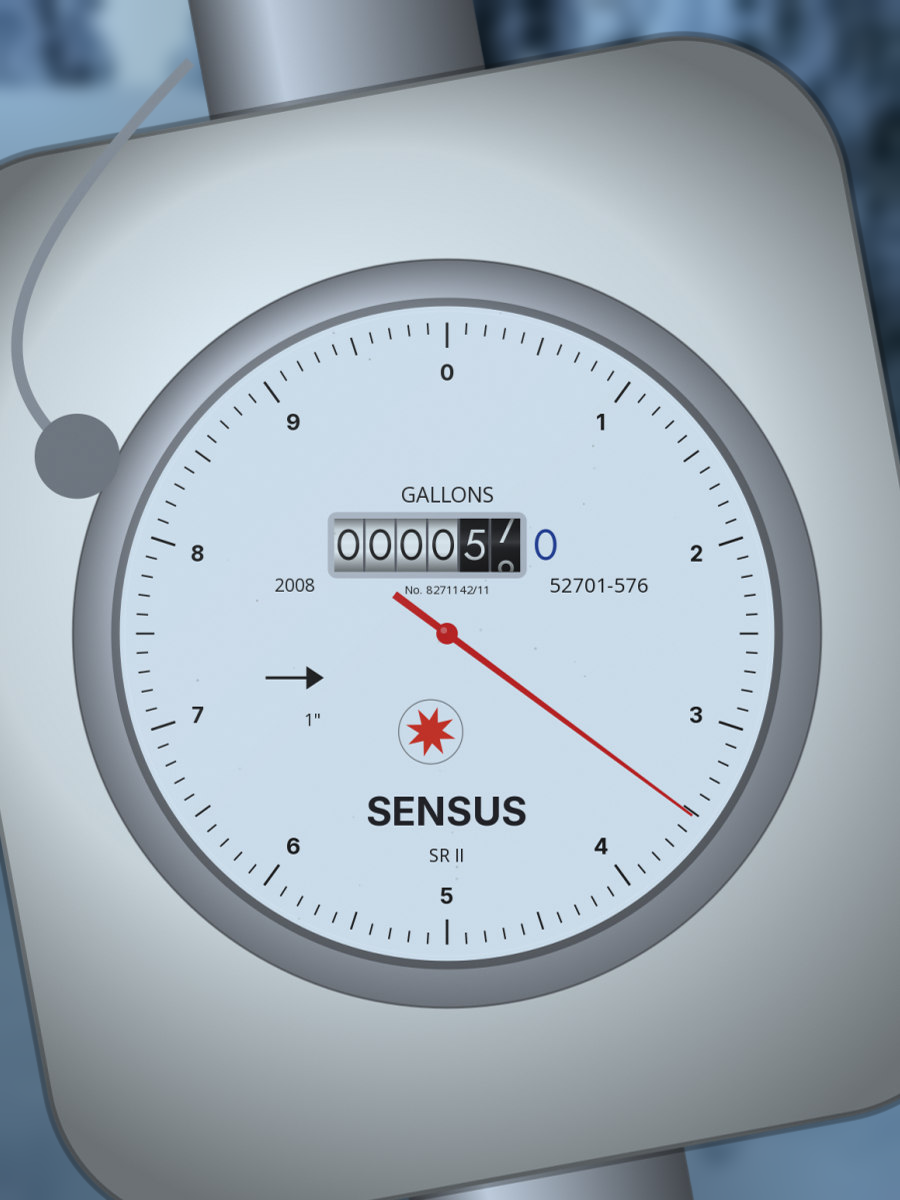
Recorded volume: **573.5** gal
